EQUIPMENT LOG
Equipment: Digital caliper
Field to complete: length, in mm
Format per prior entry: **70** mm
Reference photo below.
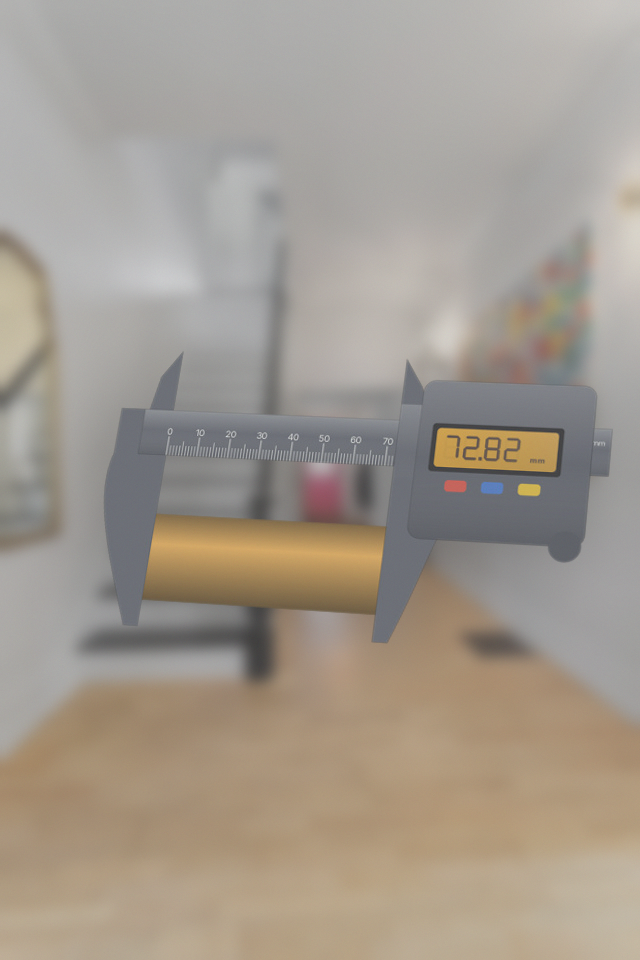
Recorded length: **72.82** mm
